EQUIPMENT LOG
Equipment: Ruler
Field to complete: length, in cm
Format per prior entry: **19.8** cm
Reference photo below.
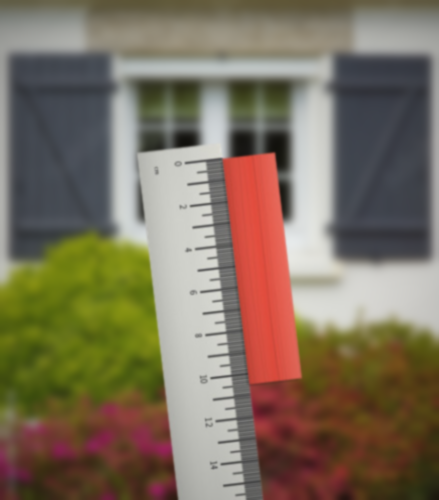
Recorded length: **10.5** cm
